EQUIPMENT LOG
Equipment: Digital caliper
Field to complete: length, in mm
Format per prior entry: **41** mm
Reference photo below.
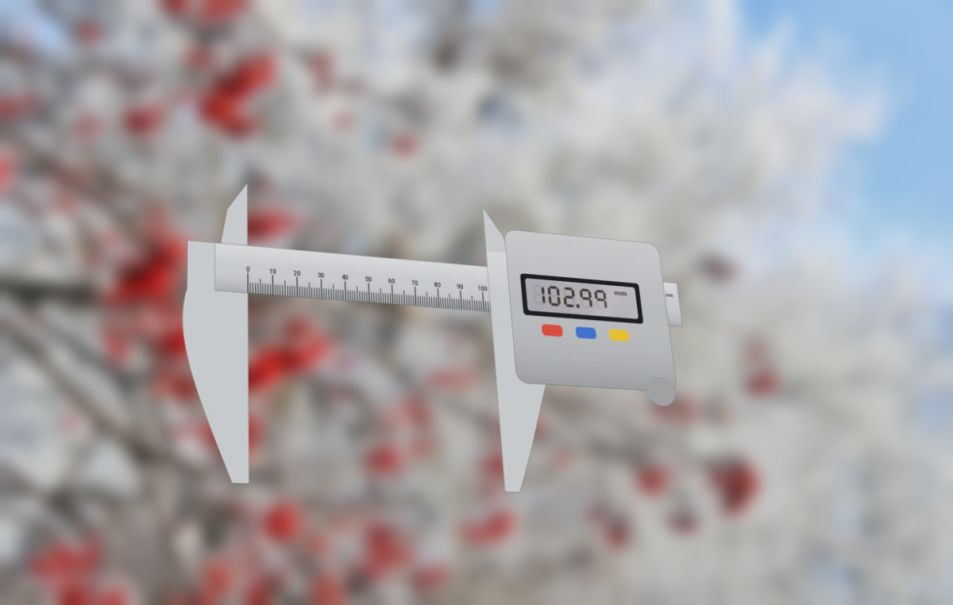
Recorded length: **102.99** mm
